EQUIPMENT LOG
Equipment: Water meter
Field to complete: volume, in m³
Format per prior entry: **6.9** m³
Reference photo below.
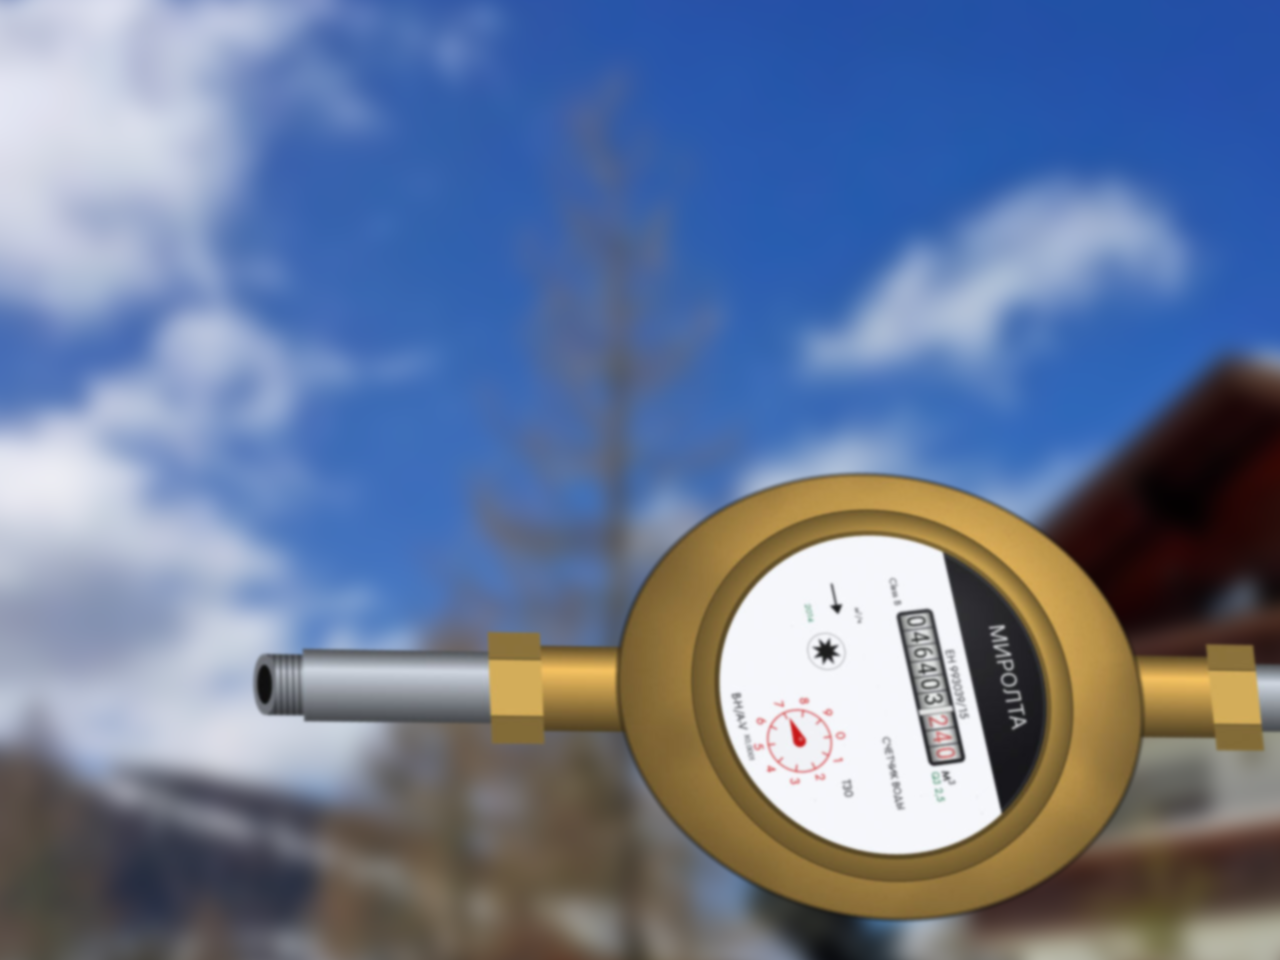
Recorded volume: **46403.2407** m³
